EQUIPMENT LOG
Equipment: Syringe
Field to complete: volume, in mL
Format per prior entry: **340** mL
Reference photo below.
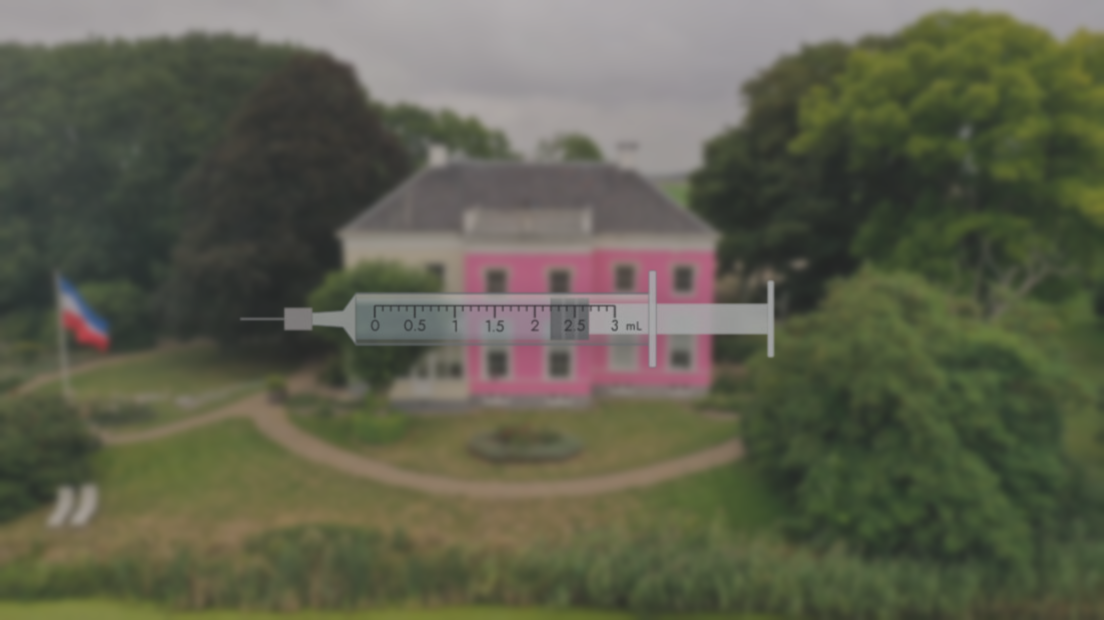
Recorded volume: **2.2** mL
